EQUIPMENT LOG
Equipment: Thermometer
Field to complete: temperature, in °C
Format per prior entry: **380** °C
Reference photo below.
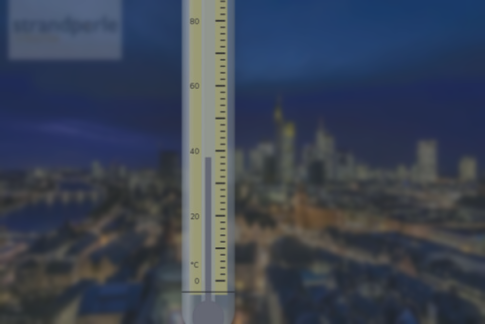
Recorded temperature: **38** °C
